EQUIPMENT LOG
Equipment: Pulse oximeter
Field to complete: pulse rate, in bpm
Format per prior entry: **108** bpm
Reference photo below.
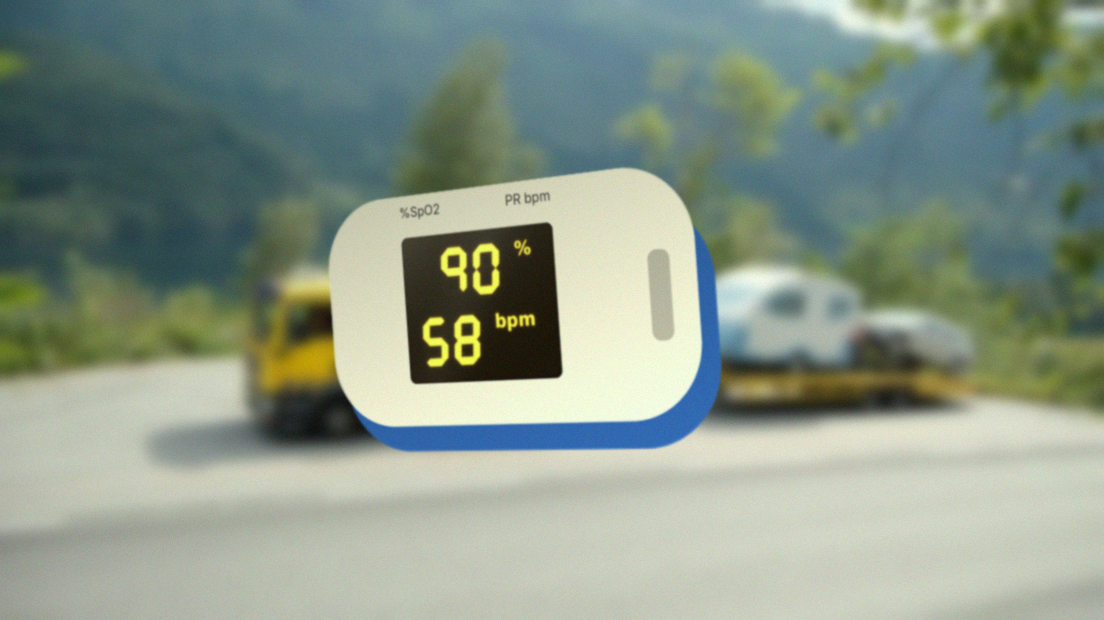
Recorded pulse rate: **58** bpm
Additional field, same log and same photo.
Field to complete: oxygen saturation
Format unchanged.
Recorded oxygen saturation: **90** %
